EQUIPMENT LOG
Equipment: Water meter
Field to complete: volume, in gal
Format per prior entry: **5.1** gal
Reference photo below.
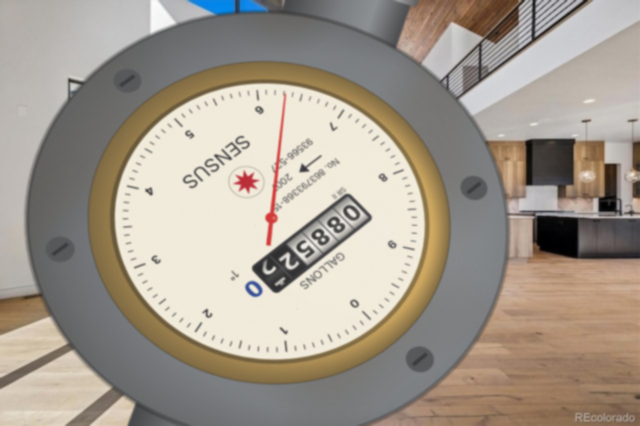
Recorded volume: **885216.3** gal
